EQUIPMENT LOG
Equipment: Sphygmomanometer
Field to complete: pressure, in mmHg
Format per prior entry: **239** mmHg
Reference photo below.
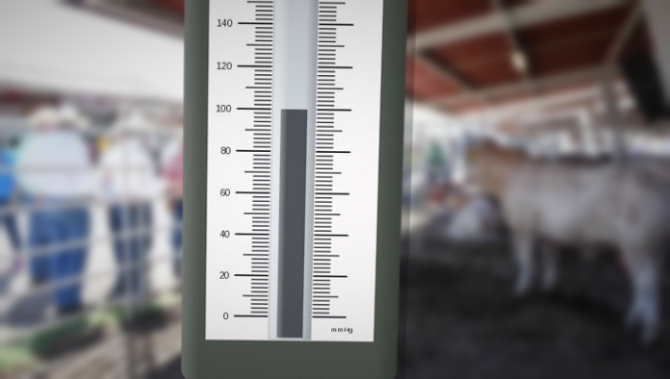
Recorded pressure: **100** mmHg
